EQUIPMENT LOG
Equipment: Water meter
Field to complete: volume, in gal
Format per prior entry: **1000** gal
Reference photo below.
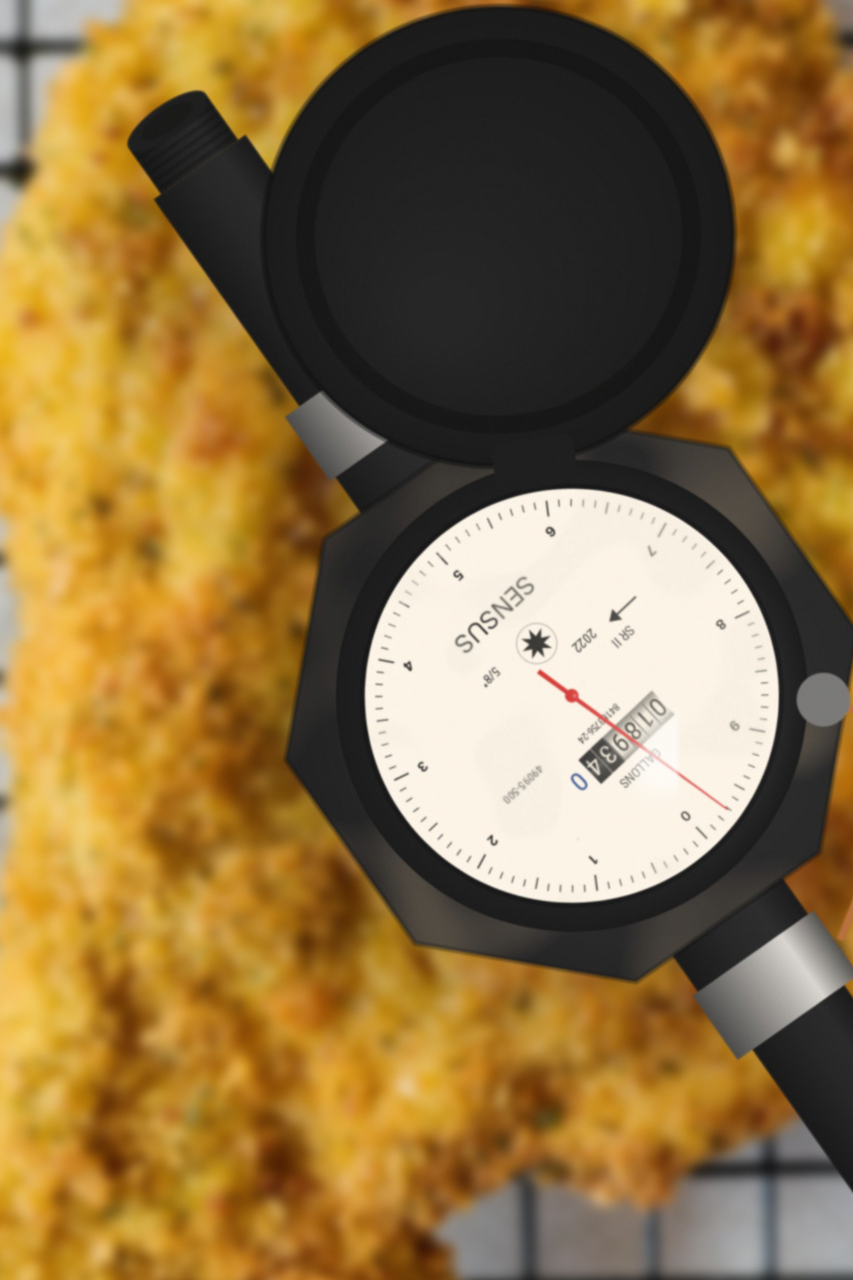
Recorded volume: **189339.7** gal
